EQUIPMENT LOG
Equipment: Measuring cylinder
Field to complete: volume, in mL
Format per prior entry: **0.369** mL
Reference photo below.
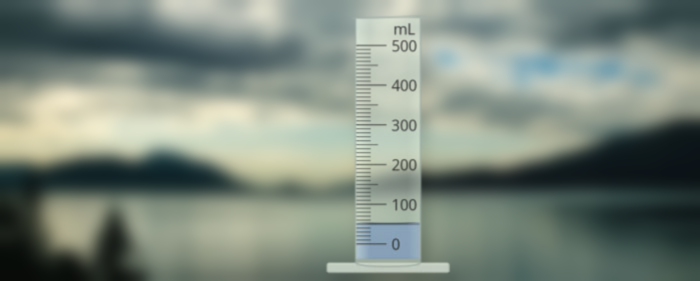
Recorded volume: **50** mL
